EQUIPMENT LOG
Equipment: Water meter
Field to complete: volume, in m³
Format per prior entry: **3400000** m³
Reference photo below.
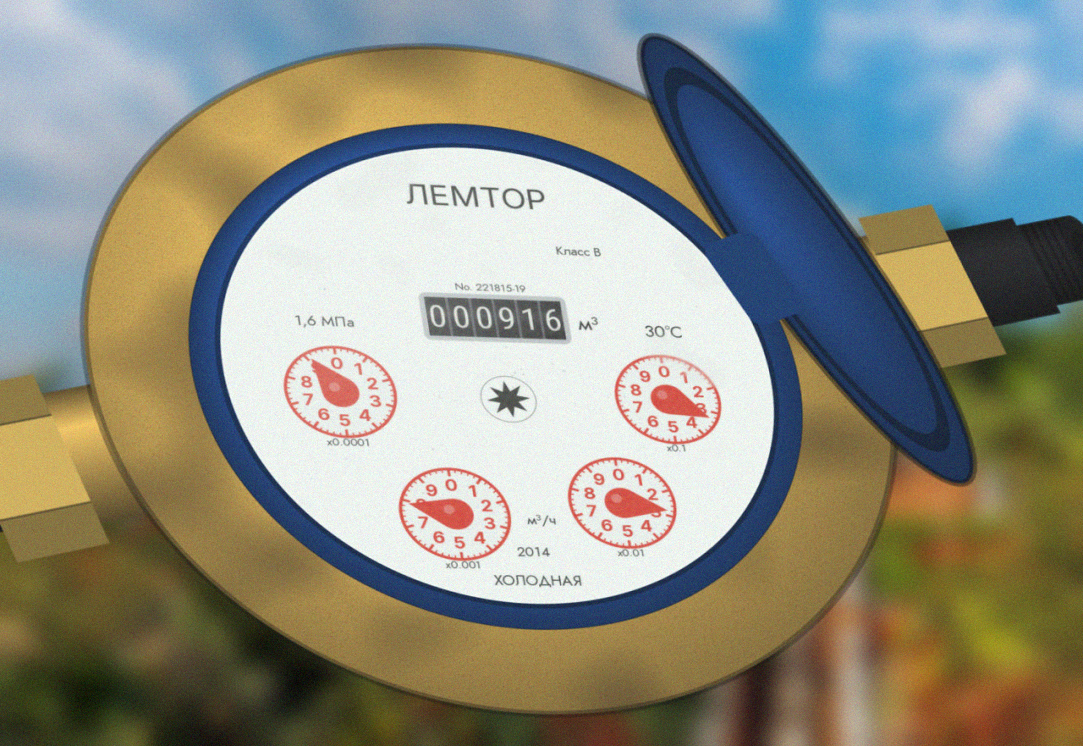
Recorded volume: **916.3279** m³
